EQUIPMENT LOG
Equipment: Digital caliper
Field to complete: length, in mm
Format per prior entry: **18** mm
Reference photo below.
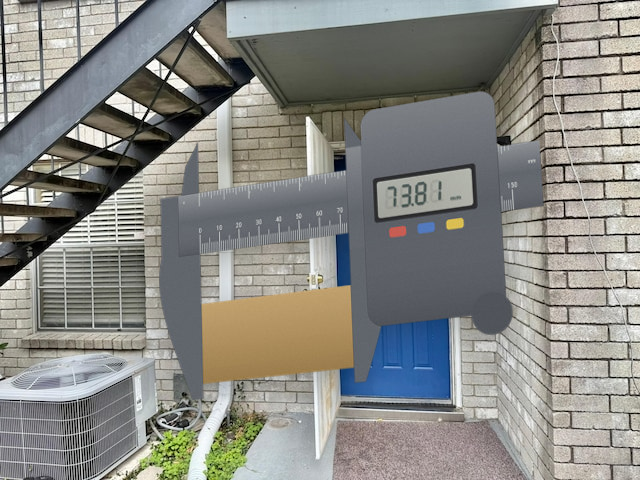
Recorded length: **73.81** mm
